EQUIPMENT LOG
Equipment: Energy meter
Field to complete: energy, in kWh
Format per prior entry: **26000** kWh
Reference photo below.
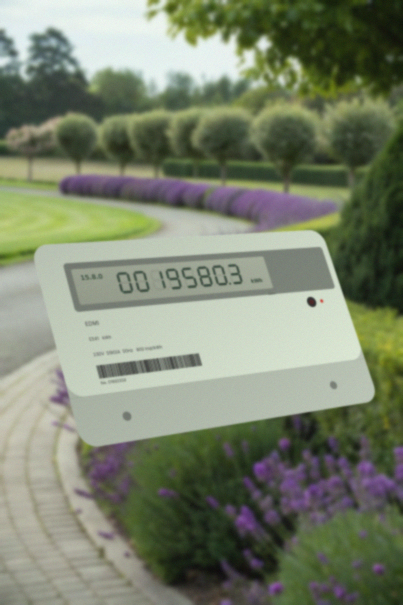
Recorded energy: **19580.3** kWh
